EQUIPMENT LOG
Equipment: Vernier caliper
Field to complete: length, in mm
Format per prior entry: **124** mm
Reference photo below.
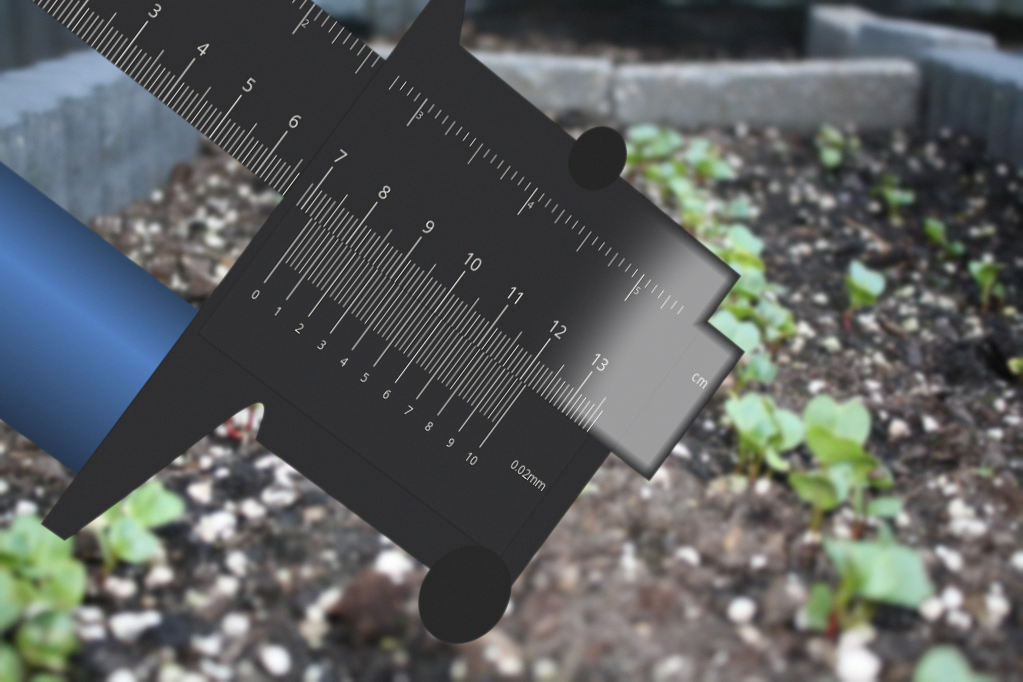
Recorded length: **72.5** mm
